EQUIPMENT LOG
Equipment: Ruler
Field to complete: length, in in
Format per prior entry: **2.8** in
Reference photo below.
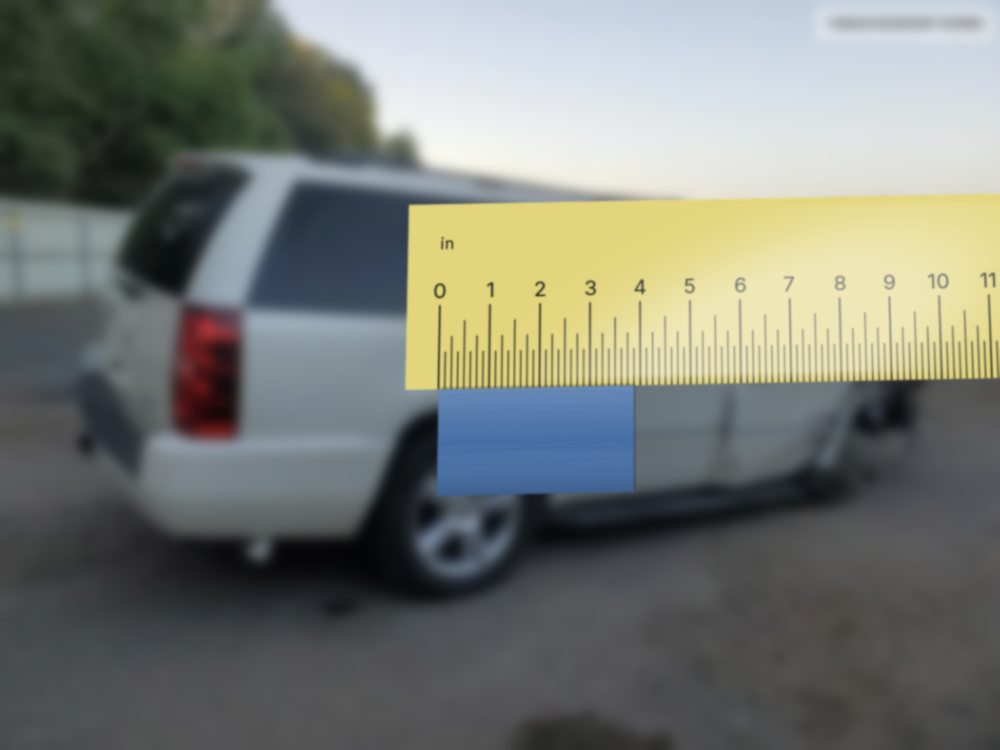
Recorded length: **3.875** in
